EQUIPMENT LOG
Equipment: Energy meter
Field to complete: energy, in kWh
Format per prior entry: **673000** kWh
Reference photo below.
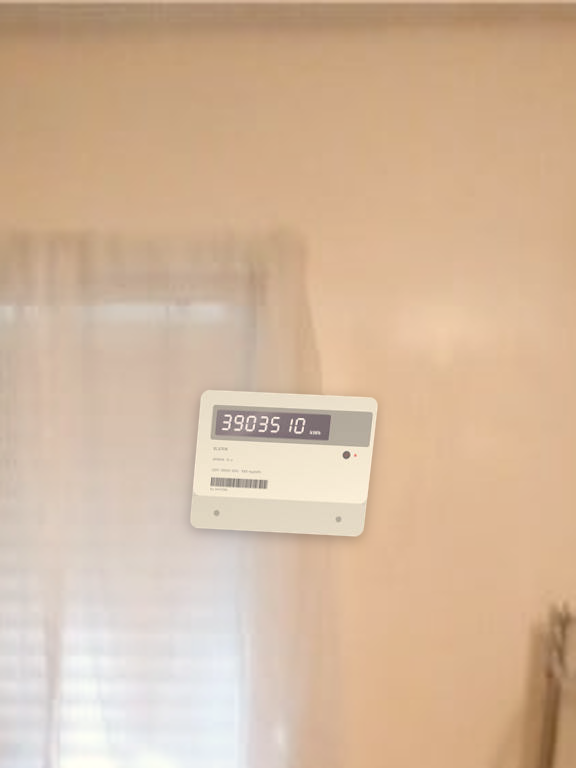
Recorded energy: **3903510** kWh
